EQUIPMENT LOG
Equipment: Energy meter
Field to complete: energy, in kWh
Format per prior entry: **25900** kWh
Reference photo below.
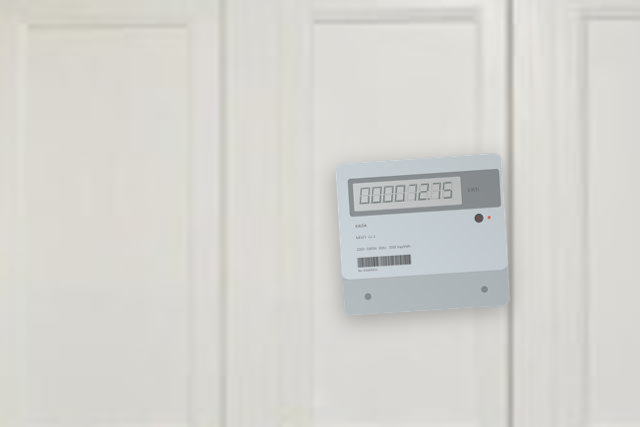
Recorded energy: **72.75** kWh
